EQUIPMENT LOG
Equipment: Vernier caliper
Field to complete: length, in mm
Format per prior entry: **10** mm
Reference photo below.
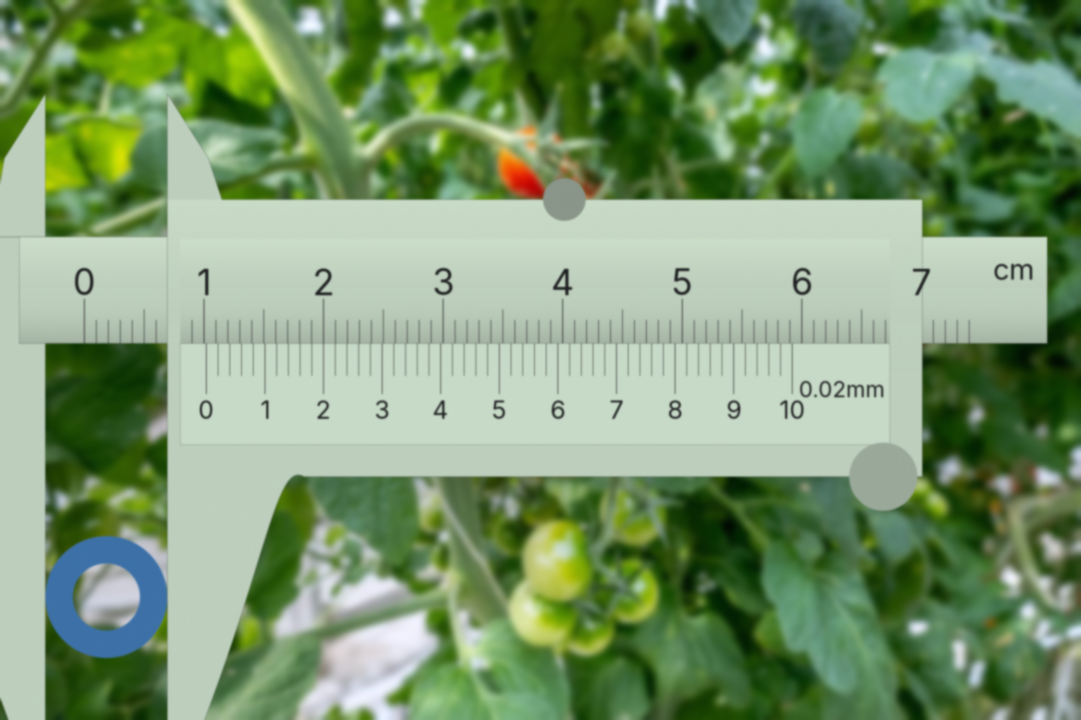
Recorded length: **10.2** mm
